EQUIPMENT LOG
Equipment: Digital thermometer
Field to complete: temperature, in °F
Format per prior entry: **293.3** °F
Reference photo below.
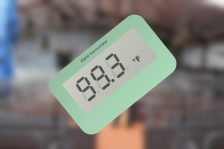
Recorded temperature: **99.3** °F
